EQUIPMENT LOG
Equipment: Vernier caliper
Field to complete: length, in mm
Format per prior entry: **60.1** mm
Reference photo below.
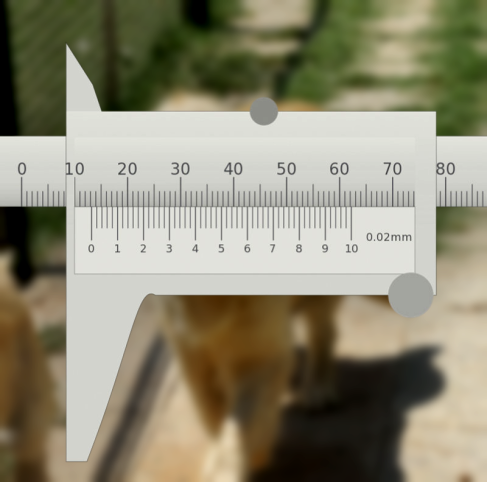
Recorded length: **13.2** mm
